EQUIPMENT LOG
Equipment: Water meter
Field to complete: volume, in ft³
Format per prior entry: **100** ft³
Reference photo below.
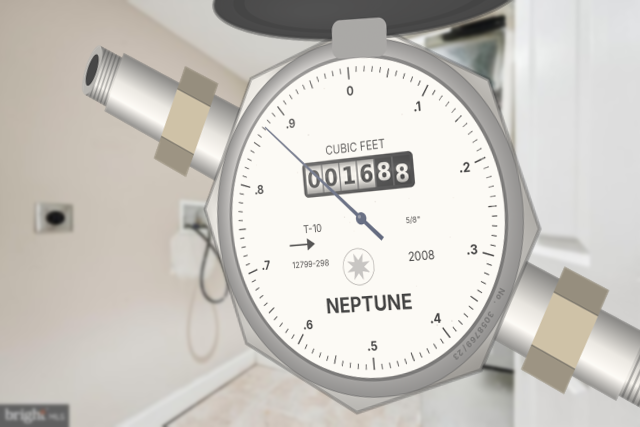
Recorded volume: **1687.87** ft³
